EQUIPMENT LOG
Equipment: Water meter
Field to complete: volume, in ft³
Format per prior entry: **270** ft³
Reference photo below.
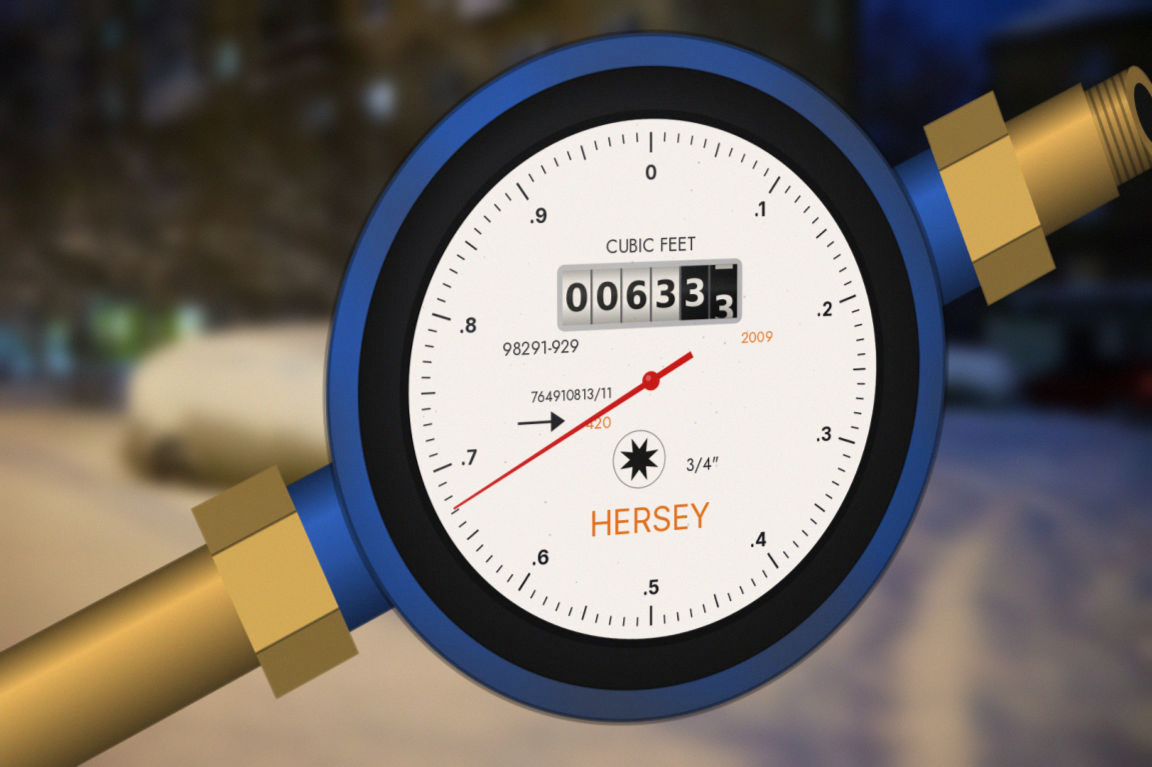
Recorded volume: **6332.67** ft³
